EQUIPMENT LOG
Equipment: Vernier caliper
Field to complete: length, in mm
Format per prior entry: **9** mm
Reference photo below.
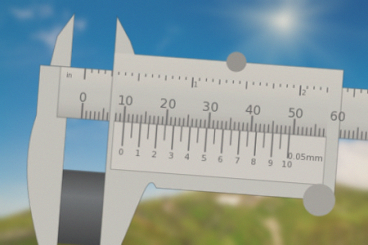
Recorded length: **10.0** mm
